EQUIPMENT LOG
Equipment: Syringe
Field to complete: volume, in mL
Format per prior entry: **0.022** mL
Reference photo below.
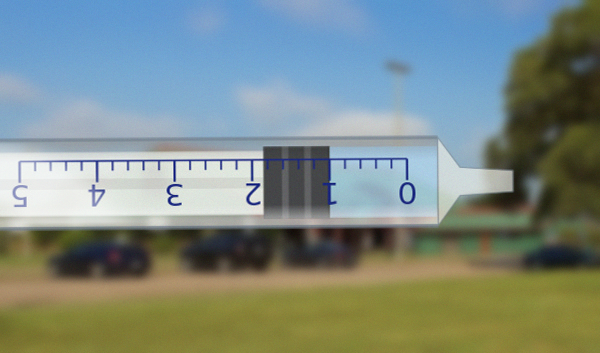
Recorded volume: **1** mL
